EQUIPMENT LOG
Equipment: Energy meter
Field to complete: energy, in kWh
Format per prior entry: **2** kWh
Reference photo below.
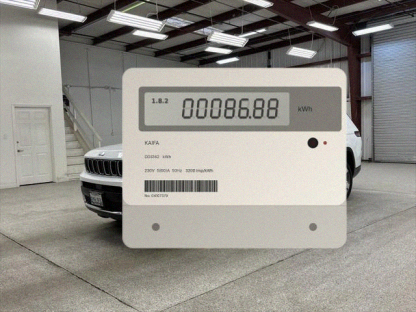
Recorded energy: **86.88** kWh
